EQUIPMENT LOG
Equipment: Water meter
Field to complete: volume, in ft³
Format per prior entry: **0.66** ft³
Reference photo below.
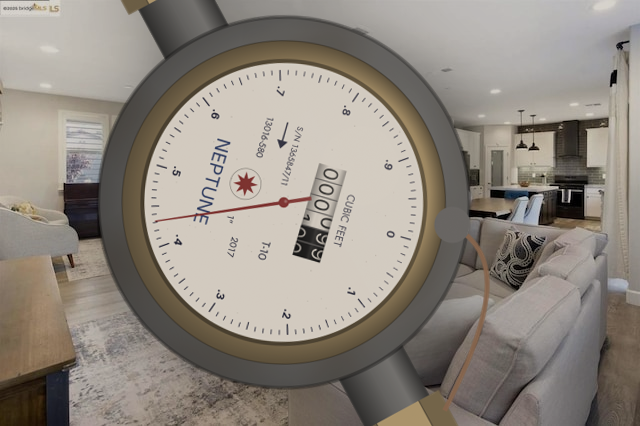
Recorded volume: **99.43** ft³
